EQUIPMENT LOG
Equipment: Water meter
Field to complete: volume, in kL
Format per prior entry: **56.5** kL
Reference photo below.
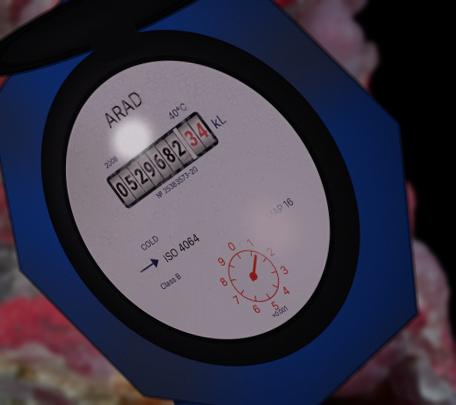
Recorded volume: **529682.341** kL
